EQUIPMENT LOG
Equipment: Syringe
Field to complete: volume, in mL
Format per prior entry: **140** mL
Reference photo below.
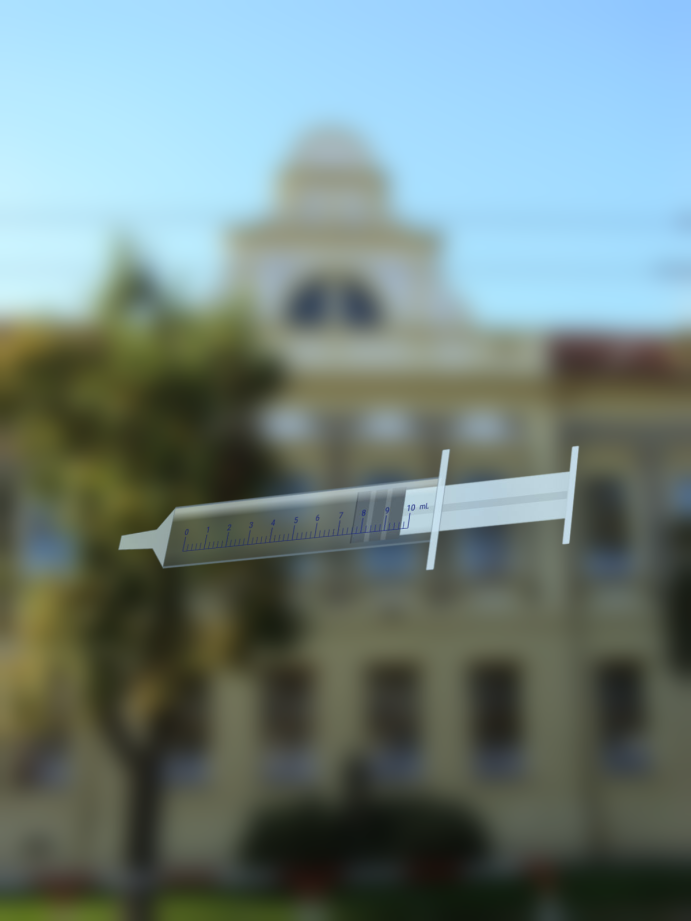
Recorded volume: **7.6** mL
